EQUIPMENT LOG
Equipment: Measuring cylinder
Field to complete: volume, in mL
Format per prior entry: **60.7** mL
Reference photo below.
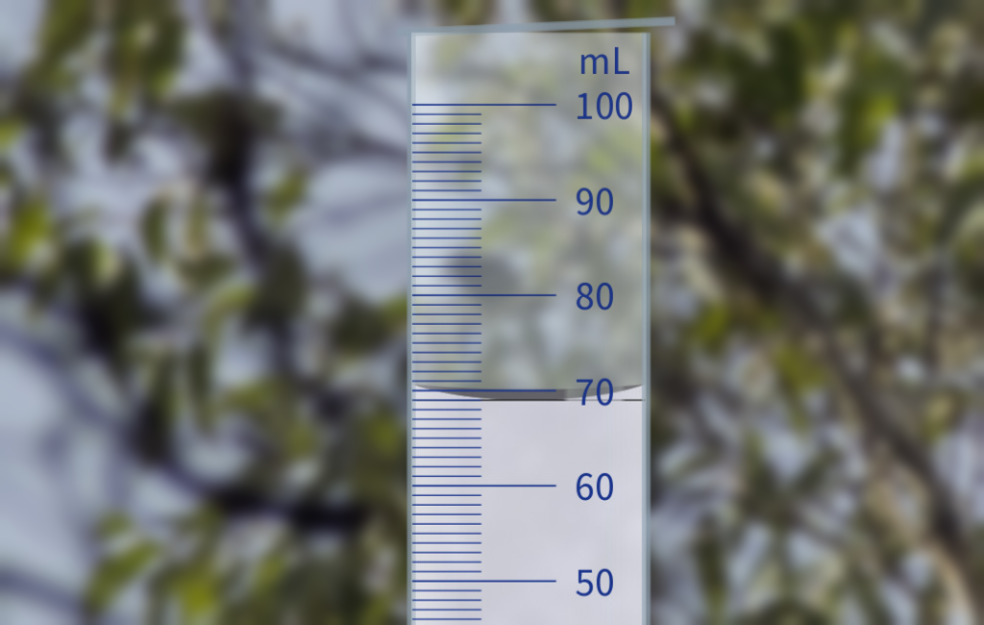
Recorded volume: **69** mL
